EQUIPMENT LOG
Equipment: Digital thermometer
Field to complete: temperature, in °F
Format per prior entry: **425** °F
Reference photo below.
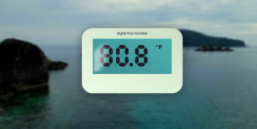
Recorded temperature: **80.8** °F
